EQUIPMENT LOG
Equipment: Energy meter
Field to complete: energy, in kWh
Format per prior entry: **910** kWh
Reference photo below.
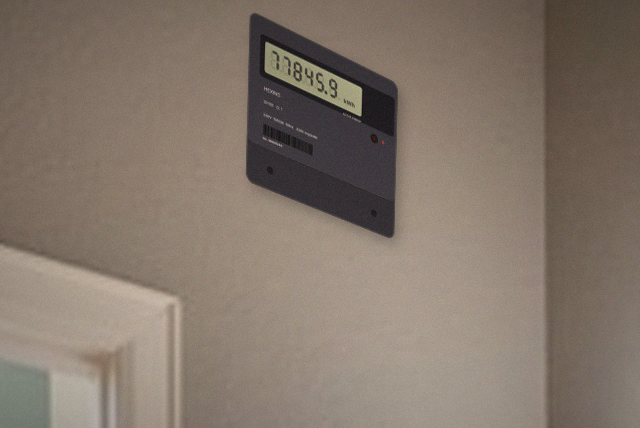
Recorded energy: **77845.9** kWh
